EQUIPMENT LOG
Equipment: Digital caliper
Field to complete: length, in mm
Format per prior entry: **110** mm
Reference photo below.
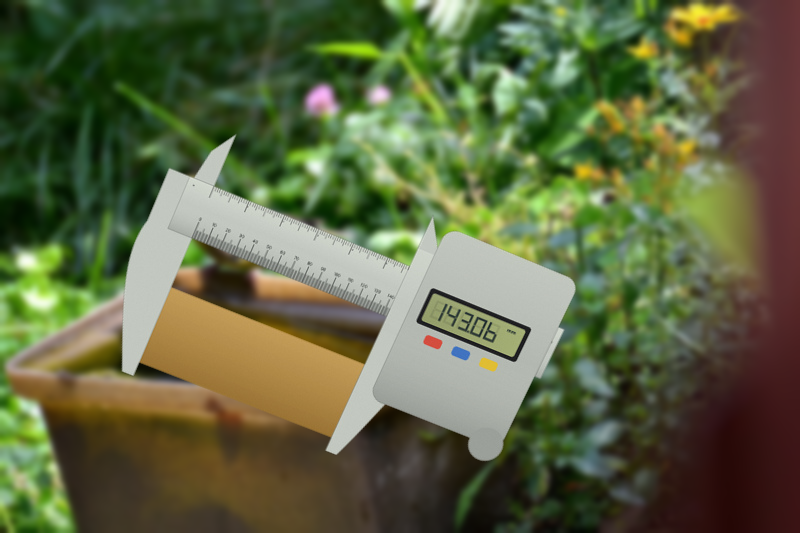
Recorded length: **143.06** mm
